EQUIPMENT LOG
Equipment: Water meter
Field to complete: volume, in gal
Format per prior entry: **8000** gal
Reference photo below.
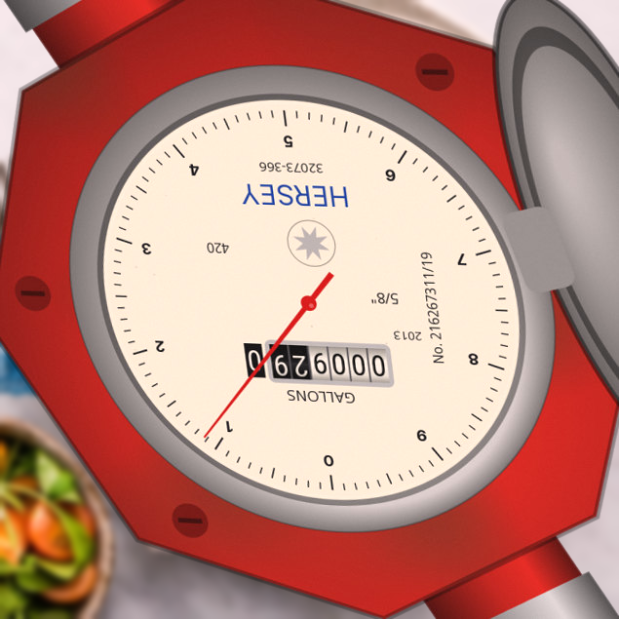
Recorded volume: **9291.1** gal
